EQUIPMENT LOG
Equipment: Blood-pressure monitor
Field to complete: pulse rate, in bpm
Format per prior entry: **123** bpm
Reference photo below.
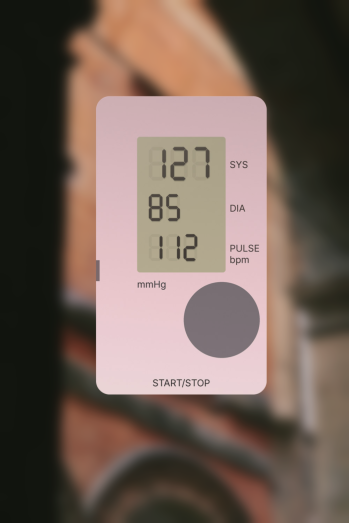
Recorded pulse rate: **112** bpm
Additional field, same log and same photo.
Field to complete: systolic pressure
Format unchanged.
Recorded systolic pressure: **127** mmHg
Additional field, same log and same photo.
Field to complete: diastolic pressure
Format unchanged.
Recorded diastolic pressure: **85** mmHg
